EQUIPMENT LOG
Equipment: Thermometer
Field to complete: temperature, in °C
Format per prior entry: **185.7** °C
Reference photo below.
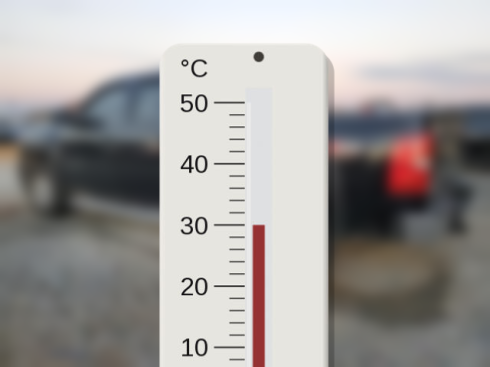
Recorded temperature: **30** °C
